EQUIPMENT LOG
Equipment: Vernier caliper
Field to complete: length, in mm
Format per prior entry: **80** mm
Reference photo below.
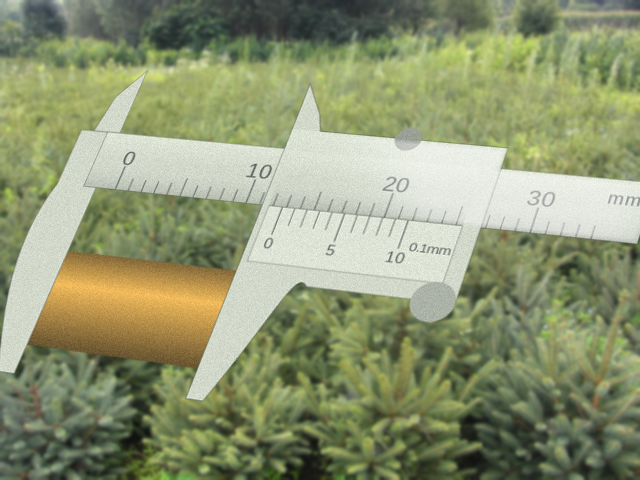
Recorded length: **12.7** mm
